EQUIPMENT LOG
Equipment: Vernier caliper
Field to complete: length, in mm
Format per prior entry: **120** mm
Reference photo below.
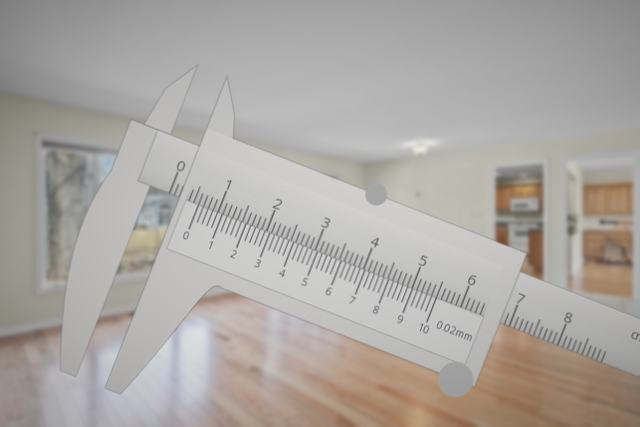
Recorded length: **6.0** mm
